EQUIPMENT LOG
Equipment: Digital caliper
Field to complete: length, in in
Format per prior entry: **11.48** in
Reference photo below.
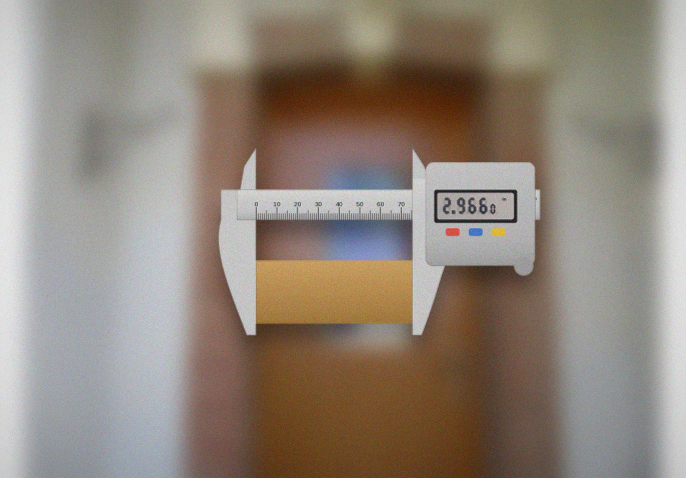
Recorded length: **2.9660** in
